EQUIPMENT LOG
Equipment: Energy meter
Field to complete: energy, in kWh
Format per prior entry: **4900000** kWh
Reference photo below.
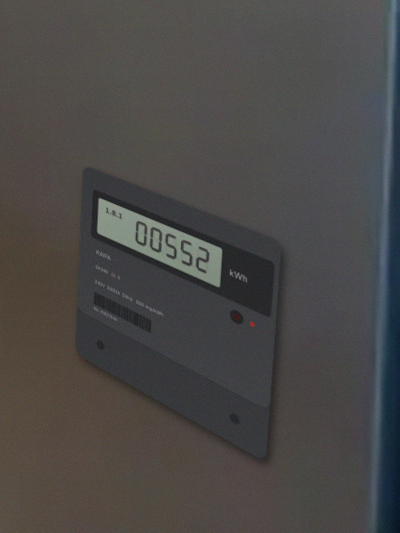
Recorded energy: **552** kWh
